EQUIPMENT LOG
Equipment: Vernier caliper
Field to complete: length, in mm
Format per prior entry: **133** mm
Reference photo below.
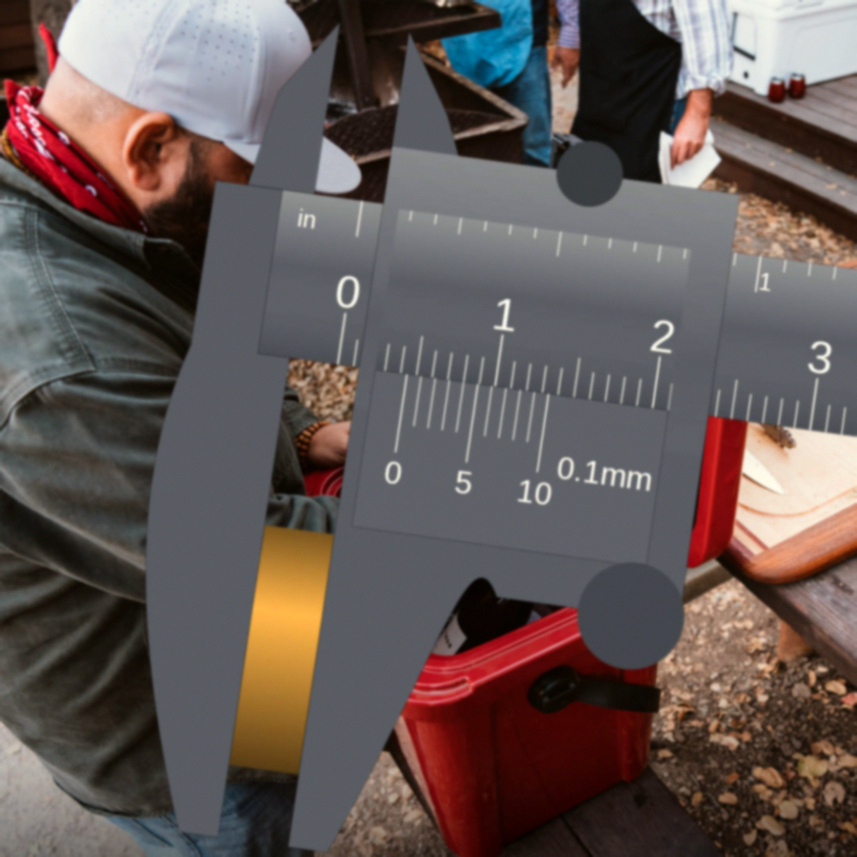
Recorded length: **4.4** mm
